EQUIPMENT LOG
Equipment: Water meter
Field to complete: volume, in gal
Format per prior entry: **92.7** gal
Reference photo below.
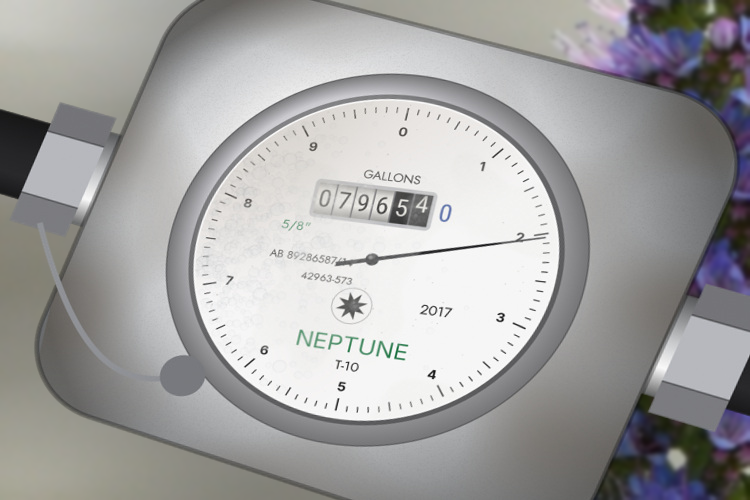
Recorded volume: **796542.0** gal
